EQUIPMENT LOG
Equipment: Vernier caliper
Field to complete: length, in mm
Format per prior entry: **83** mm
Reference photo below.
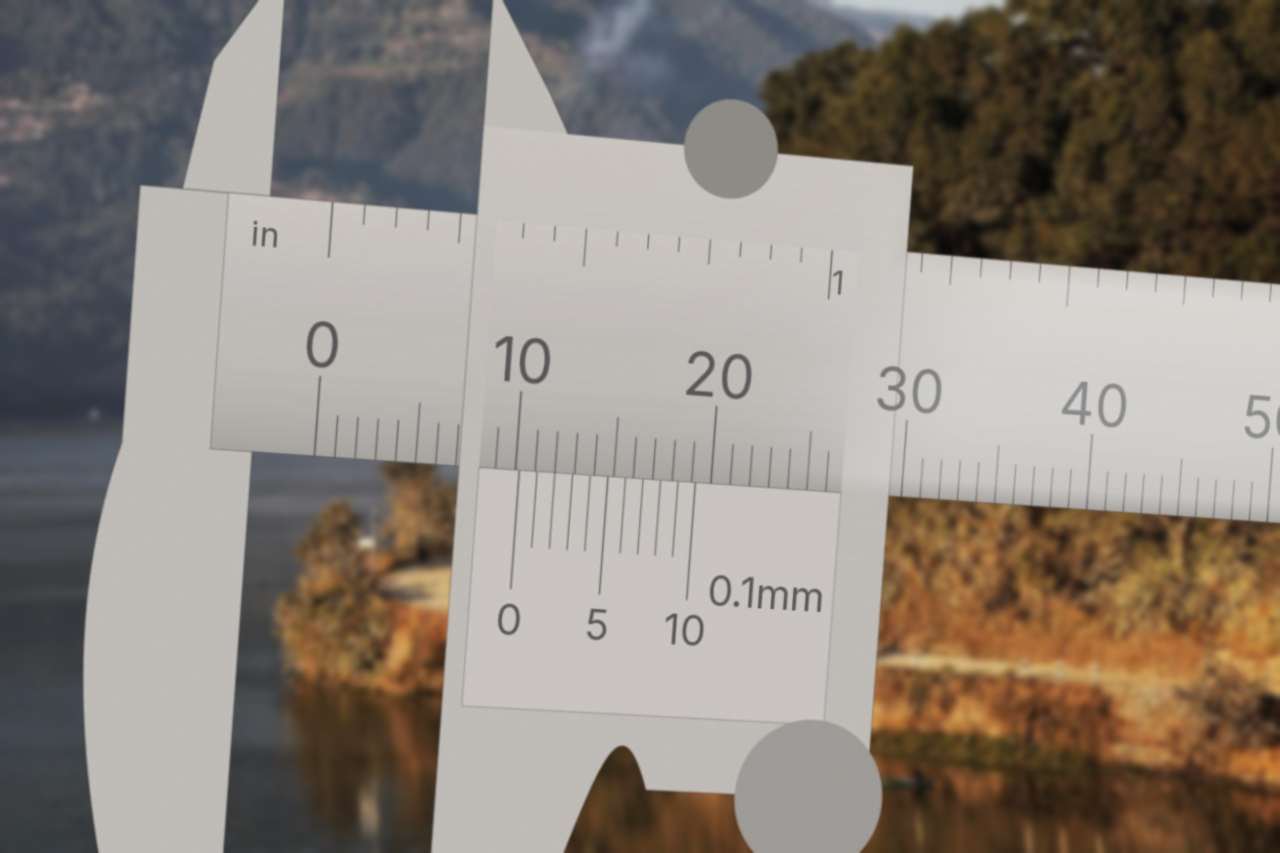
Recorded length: **10.2** mm
